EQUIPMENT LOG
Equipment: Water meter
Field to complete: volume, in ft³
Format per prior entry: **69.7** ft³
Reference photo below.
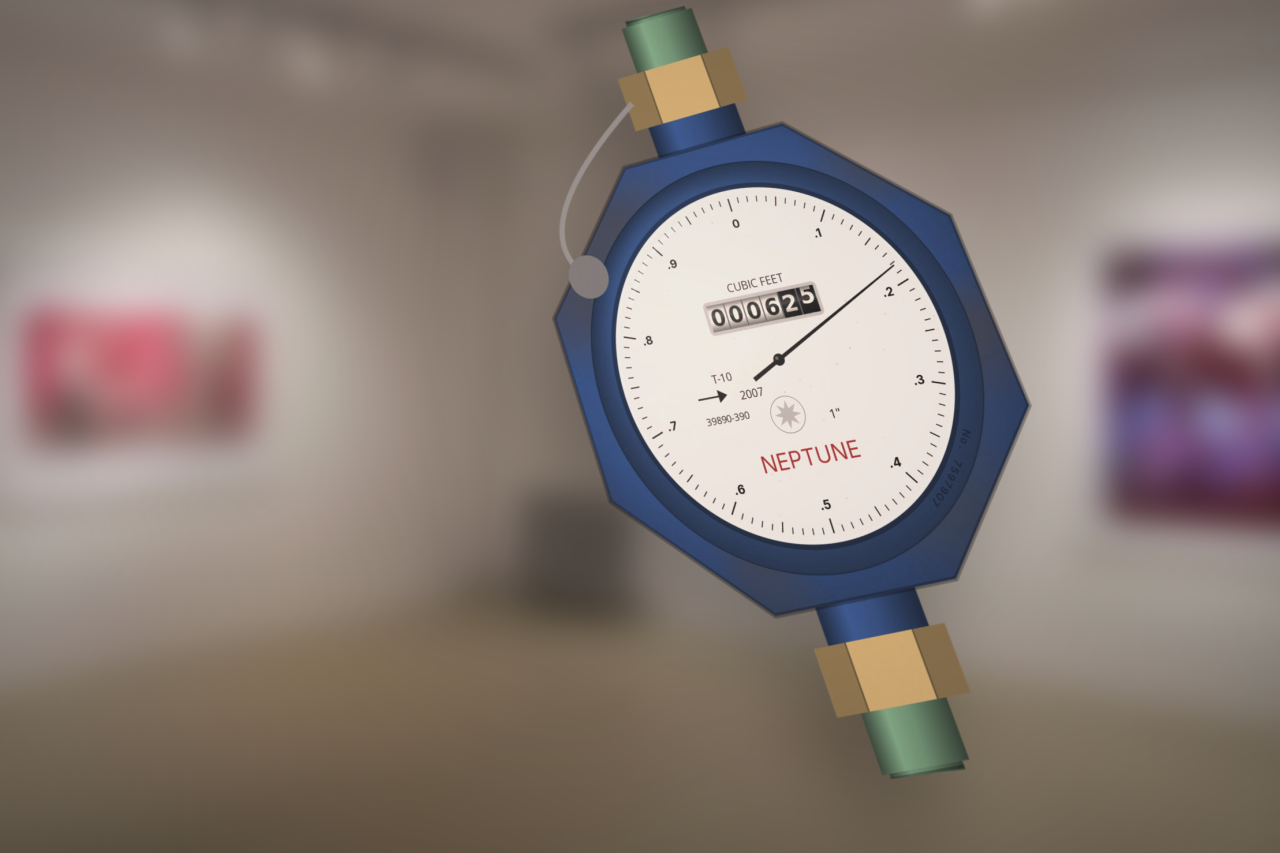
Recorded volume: **625.18** ft³
